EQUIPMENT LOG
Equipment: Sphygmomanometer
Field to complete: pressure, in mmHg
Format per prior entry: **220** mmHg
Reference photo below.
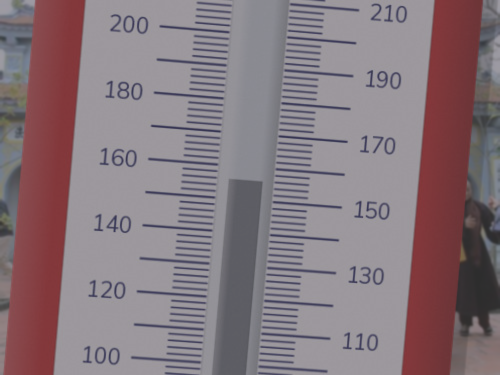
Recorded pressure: **156** mmHg
